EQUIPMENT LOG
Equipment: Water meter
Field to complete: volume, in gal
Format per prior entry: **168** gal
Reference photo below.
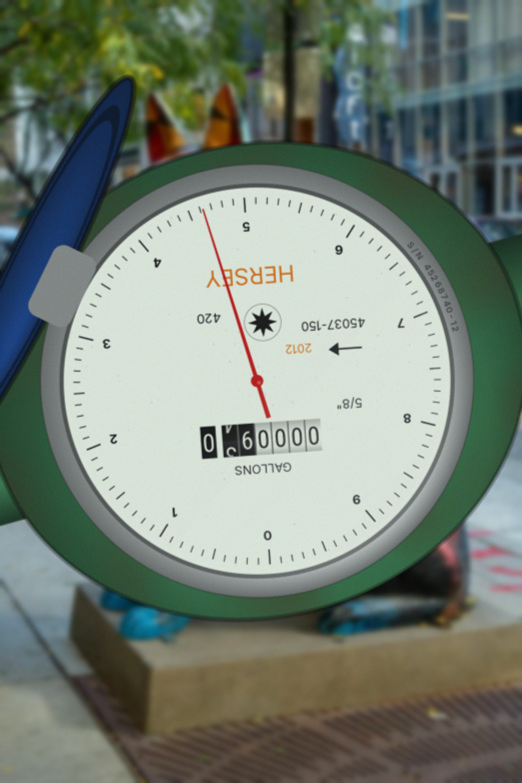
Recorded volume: **934.6** gal
